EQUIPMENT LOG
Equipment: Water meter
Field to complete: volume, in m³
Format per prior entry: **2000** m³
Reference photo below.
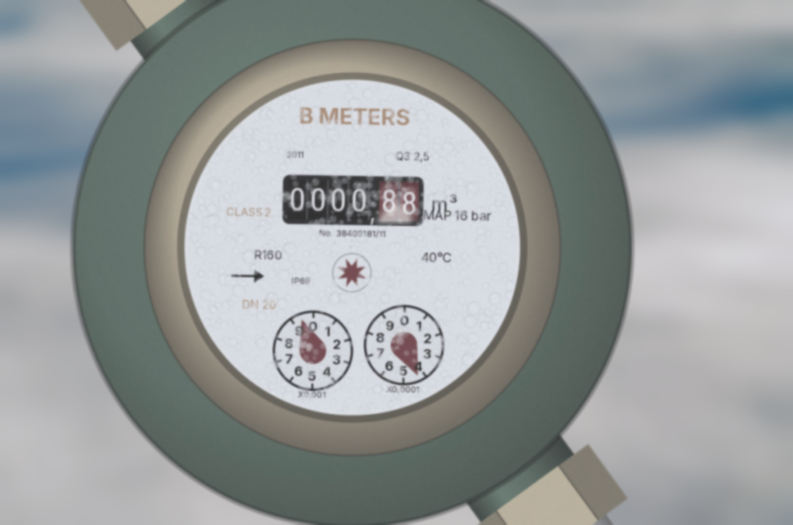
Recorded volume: **0.8794** m³
